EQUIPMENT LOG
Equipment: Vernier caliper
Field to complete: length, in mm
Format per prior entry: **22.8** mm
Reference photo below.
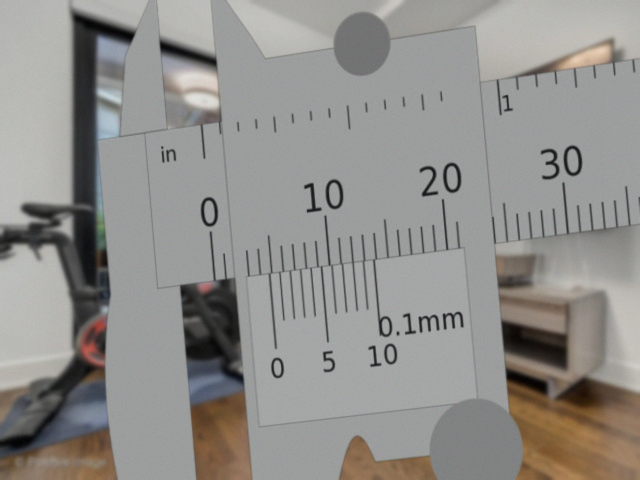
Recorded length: **4.8** mm
